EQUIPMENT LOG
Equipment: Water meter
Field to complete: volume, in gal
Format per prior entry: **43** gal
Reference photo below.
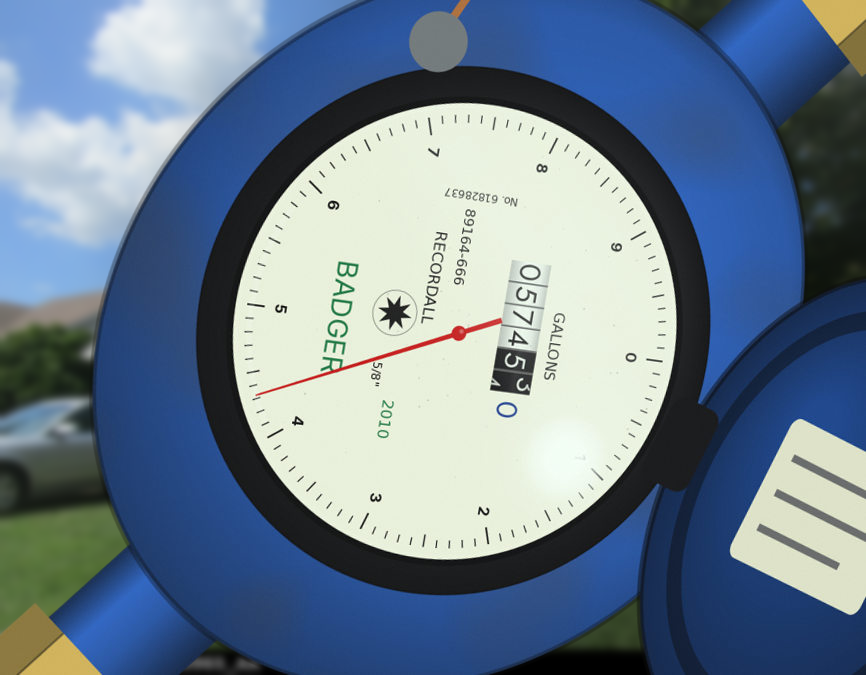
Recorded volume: **574534.3** gal
